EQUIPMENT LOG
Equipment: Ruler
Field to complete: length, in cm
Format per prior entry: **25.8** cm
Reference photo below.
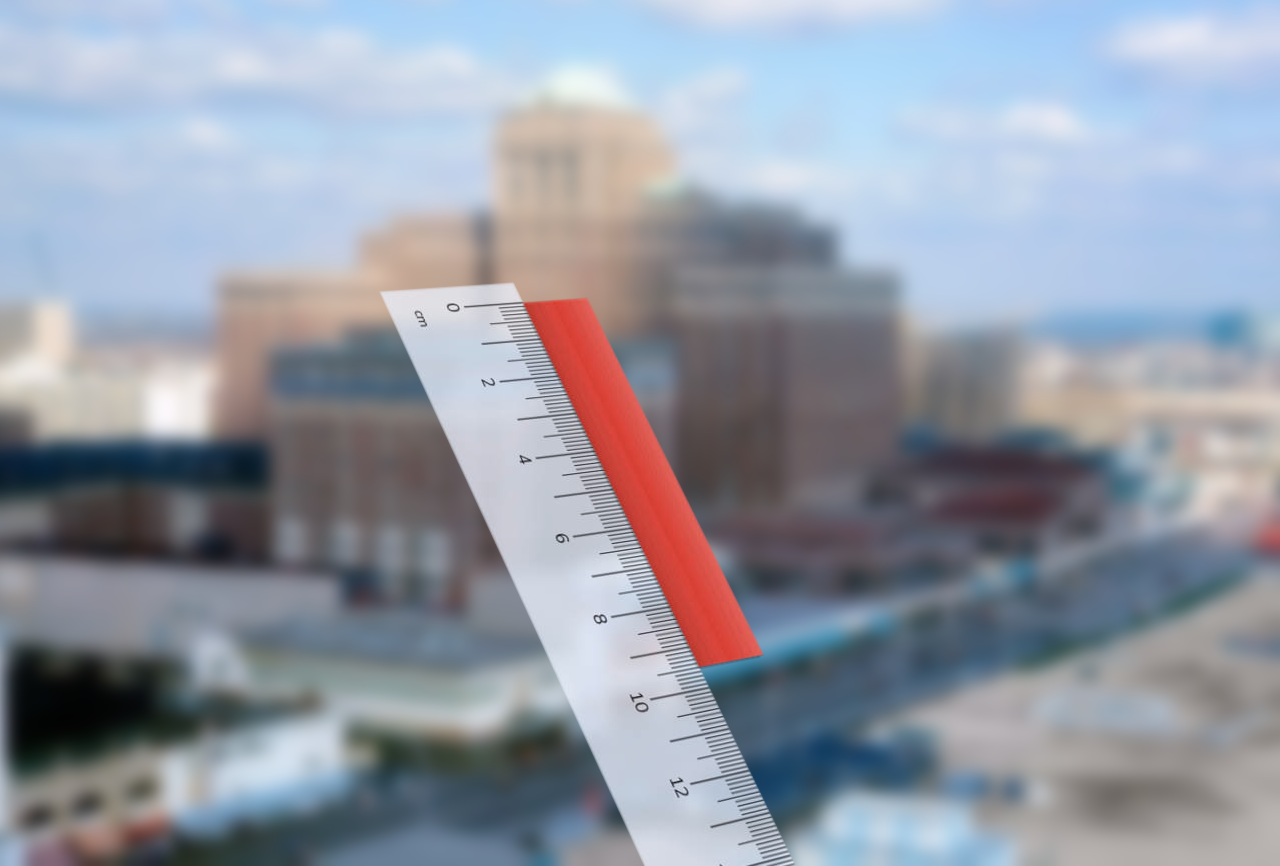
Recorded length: **9.5** cm
